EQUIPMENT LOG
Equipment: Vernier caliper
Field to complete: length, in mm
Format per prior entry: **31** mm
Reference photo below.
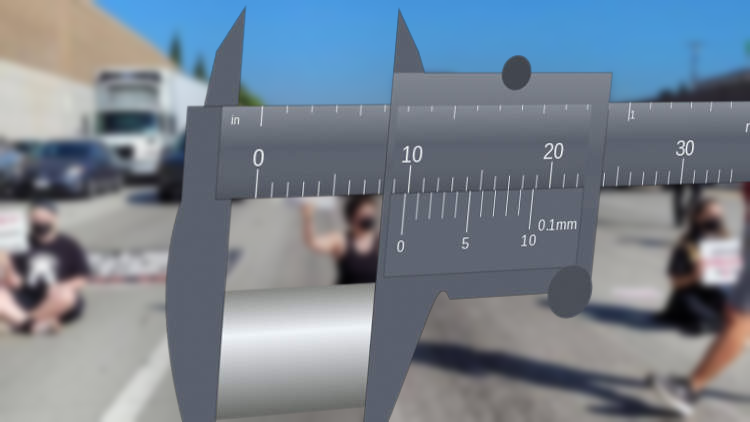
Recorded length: **9.8** mm
